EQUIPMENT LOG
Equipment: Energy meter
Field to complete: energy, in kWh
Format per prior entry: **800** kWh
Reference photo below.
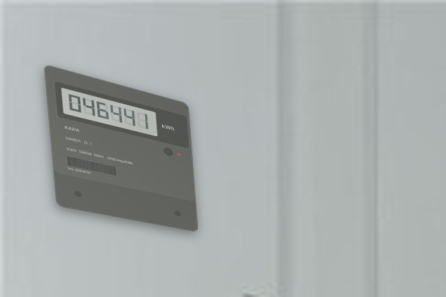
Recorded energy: **46441** kWh
